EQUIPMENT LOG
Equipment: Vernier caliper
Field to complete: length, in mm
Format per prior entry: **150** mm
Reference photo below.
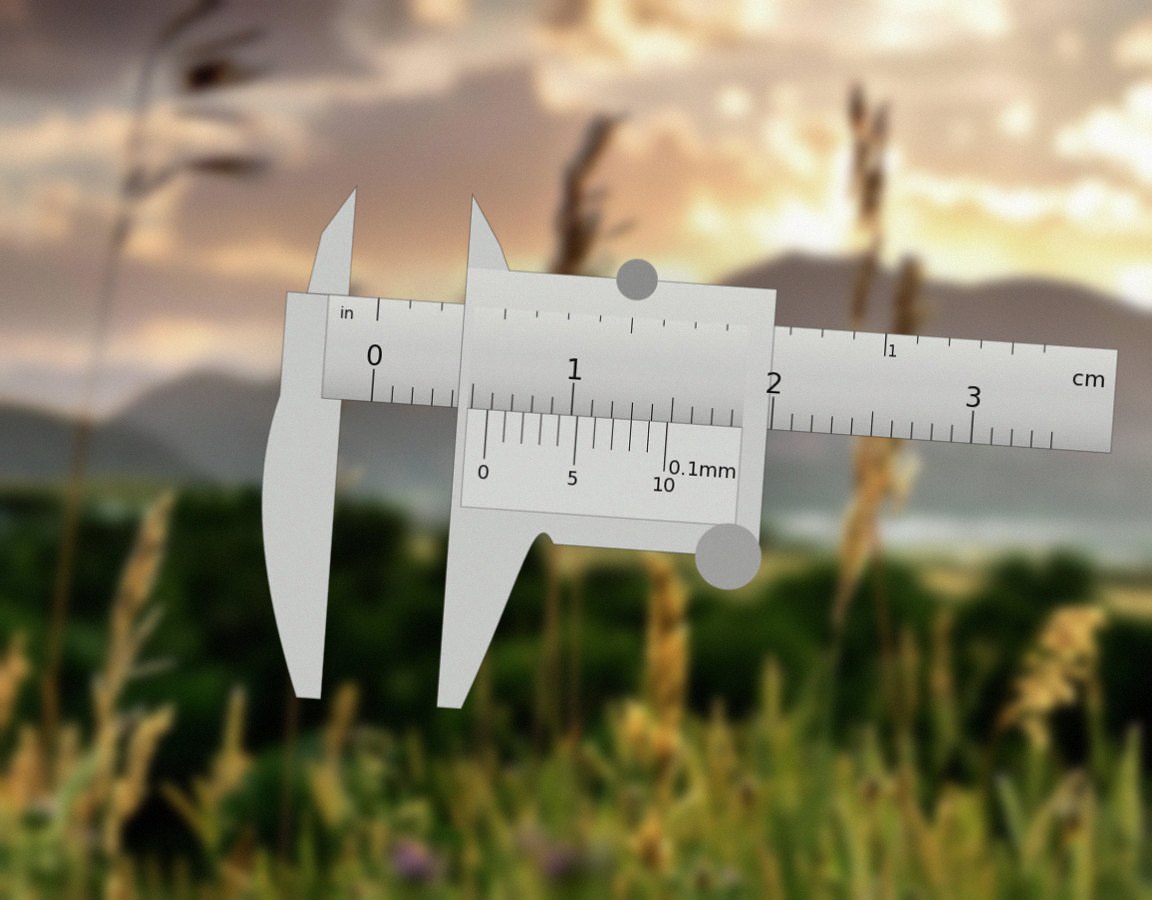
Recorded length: **5.8** mm
